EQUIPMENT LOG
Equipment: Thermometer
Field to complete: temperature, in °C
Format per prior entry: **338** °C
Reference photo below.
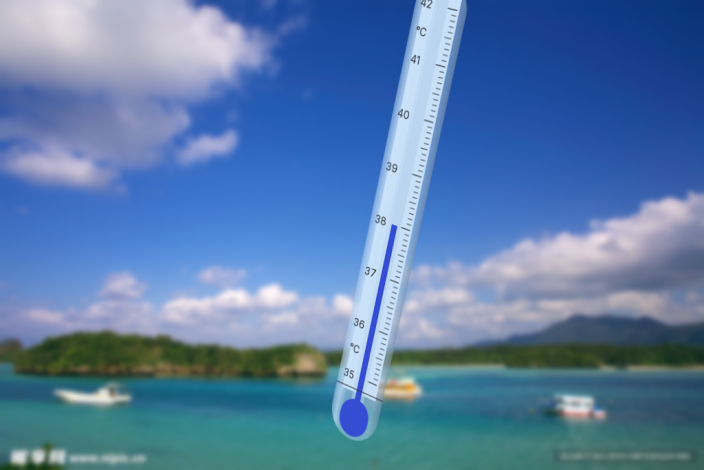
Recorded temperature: **38** °C
